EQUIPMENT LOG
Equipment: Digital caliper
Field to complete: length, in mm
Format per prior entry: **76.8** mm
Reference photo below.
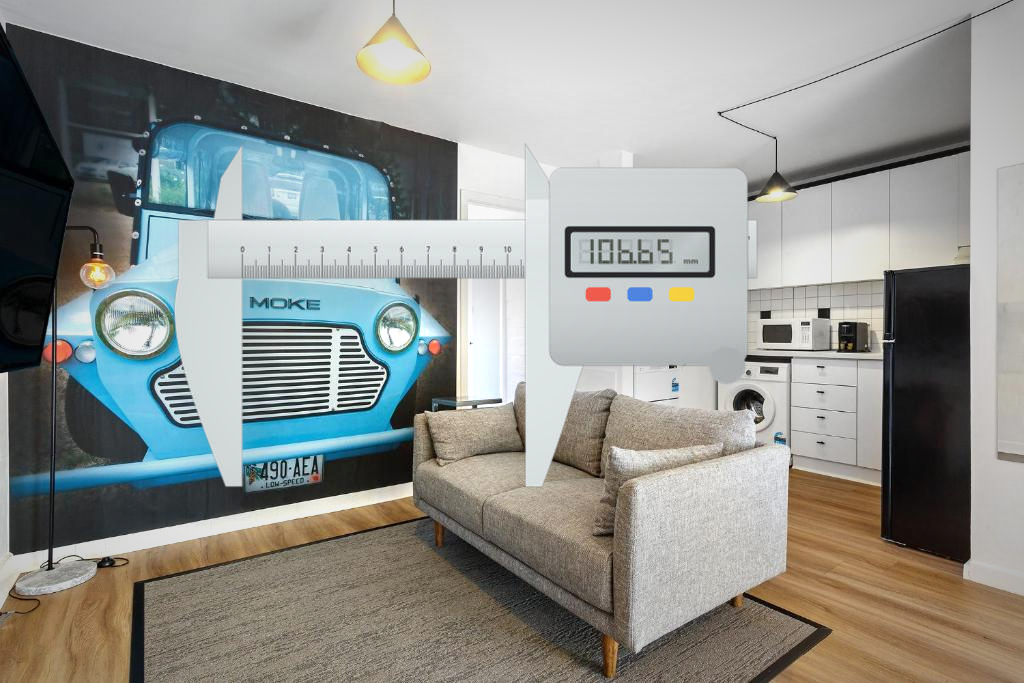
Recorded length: **106.65** mm
